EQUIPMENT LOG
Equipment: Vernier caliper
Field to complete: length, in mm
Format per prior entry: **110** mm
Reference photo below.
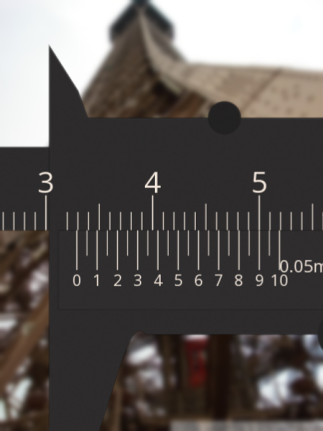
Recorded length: **32.9** mm
